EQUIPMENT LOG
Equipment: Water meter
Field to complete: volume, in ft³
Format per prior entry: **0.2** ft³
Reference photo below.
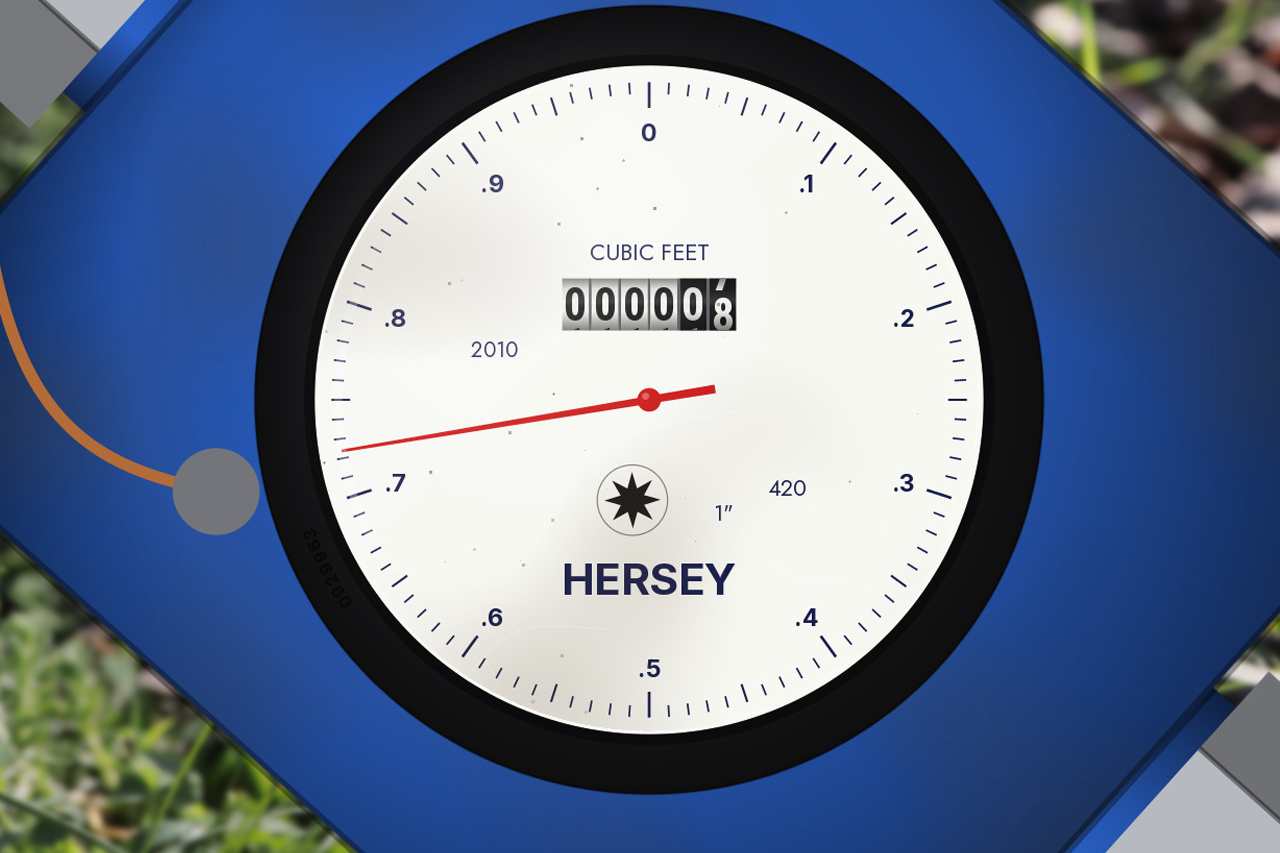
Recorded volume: **7.72** ft³
